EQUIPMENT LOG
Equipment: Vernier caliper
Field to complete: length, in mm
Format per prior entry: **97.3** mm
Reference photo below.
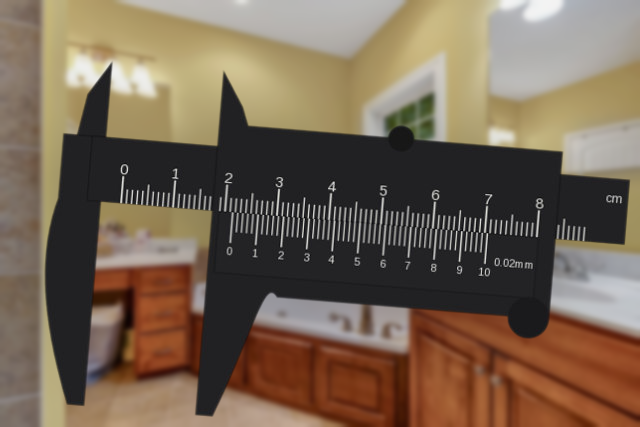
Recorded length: **21.5** mm
